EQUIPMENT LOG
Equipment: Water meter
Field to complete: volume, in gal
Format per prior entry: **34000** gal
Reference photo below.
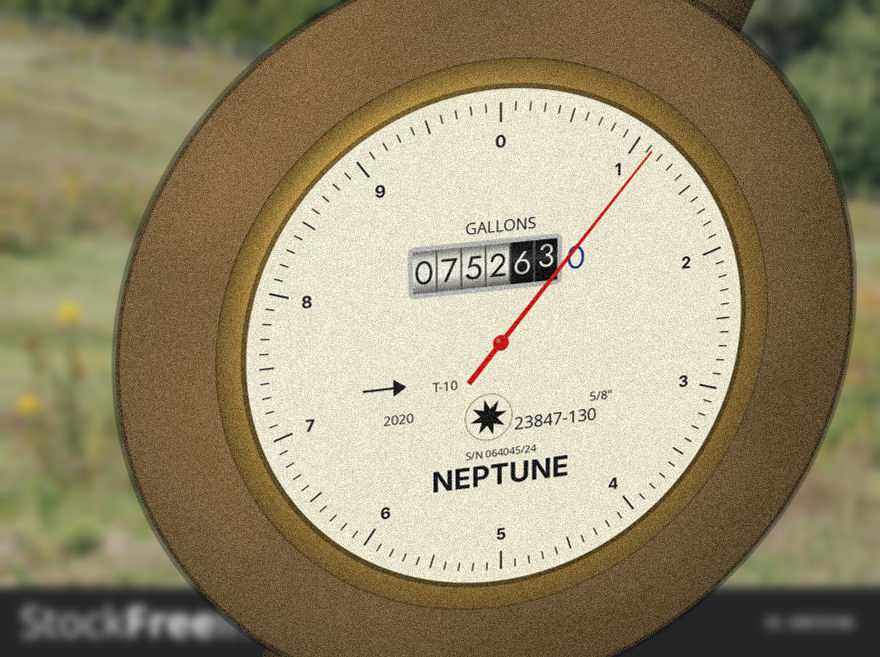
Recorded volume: **752631.1** gal
